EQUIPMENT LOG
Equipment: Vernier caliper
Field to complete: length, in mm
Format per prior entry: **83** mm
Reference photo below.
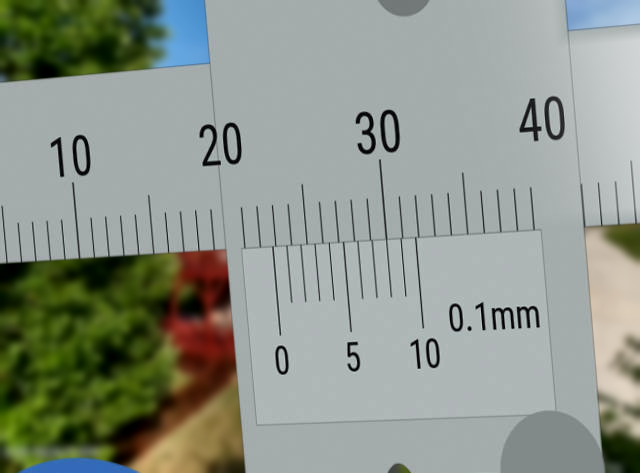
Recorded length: **22.8** mm
